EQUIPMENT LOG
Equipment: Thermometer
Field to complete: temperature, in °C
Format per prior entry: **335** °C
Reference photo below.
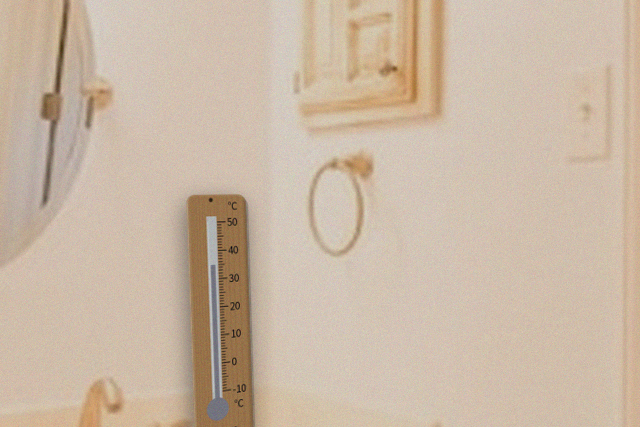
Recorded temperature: **35** °C
